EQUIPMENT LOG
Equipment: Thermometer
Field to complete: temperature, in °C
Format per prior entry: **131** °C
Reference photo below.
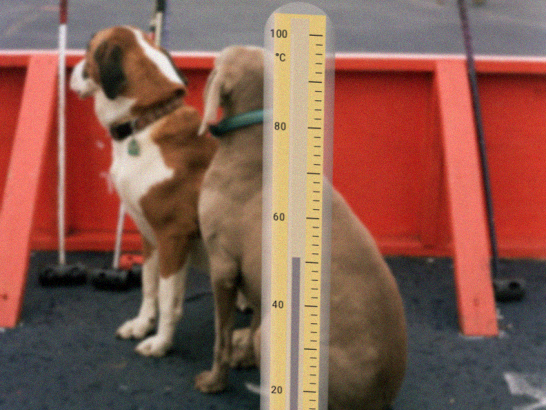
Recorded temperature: **51** °C
